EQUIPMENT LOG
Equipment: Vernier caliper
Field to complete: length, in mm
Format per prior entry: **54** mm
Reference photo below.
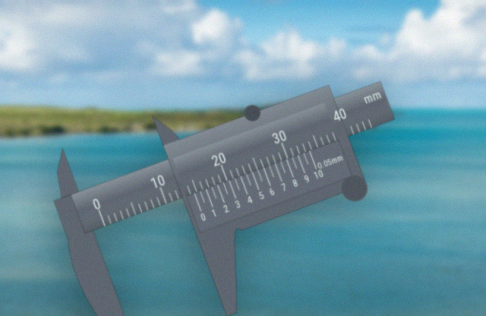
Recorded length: **14.6** mm
